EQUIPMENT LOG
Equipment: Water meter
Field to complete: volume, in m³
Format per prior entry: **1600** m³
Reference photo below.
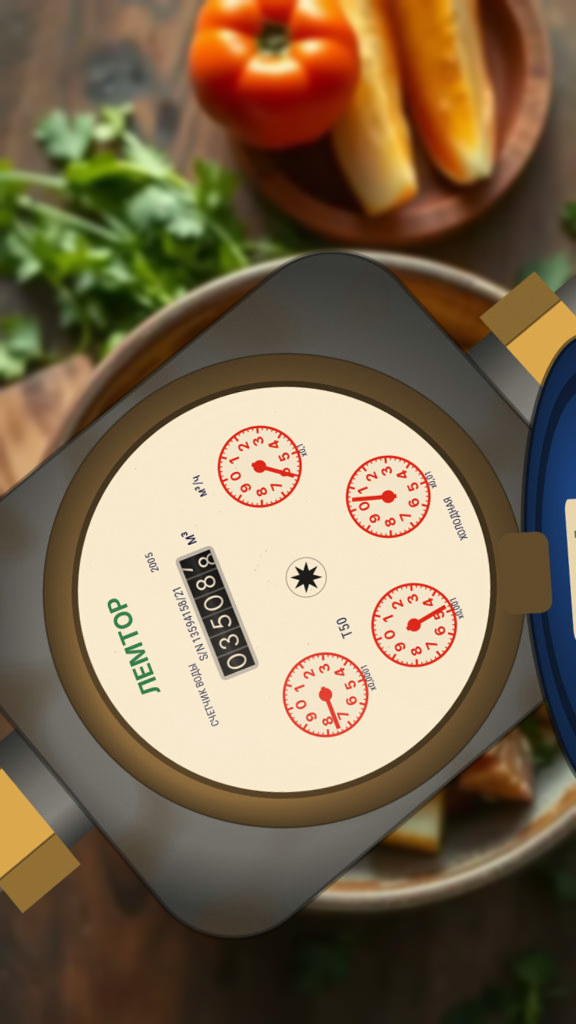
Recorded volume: **35087.6047** m³
